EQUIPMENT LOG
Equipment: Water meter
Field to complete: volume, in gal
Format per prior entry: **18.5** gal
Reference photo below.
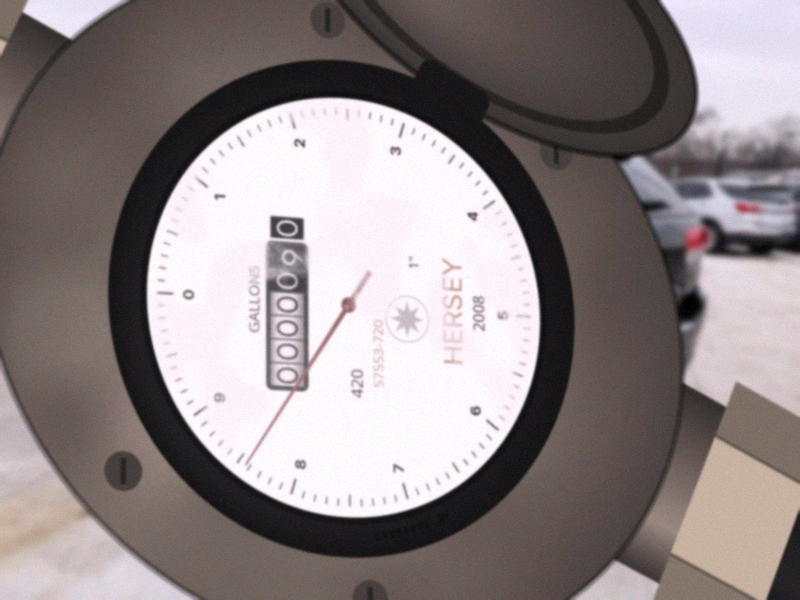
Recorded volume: **88.4** gal
